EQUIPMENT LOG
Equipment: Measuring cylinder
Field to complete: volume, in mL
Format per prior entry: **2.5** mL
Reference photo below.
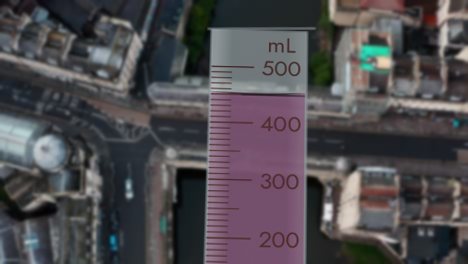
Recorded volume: **450** mL
